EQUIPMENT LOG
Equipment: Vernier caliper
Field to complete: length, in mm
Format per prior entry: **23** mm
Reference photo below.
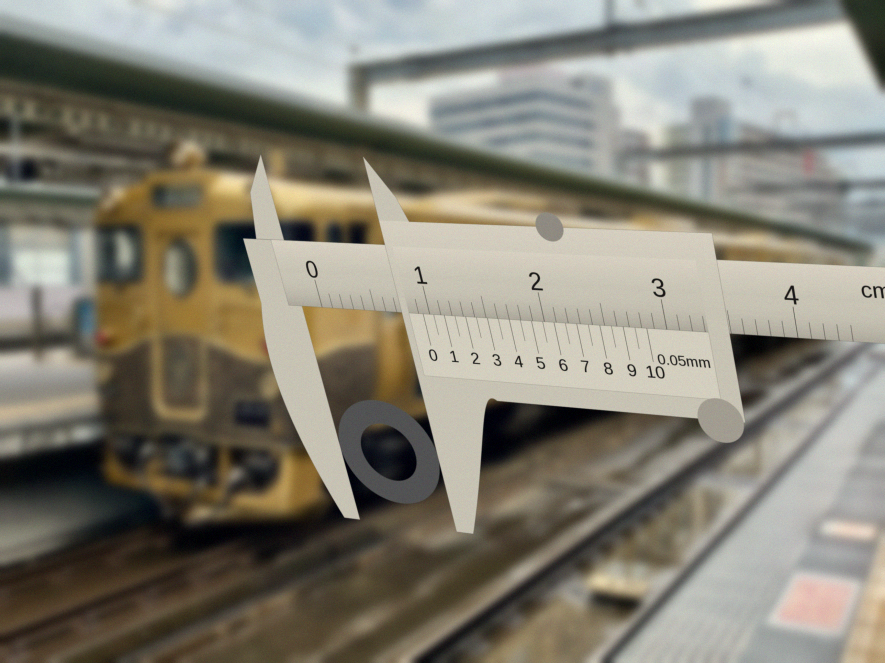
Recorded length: **9.4** mm
